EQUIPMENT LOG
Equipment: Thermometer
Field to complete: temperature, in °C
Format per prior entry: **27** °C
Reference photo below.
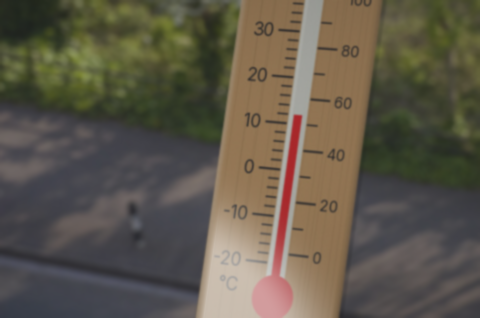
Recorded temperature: **12** °C
